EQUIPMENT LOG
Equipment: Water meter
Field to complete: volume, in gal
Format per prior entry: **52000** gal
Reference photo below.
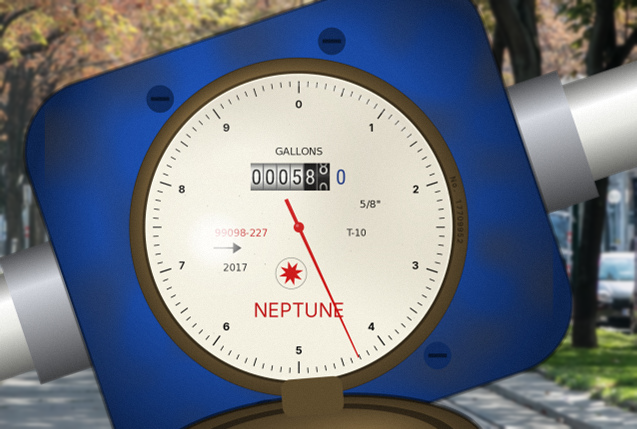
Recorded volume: **5884.3** gal
